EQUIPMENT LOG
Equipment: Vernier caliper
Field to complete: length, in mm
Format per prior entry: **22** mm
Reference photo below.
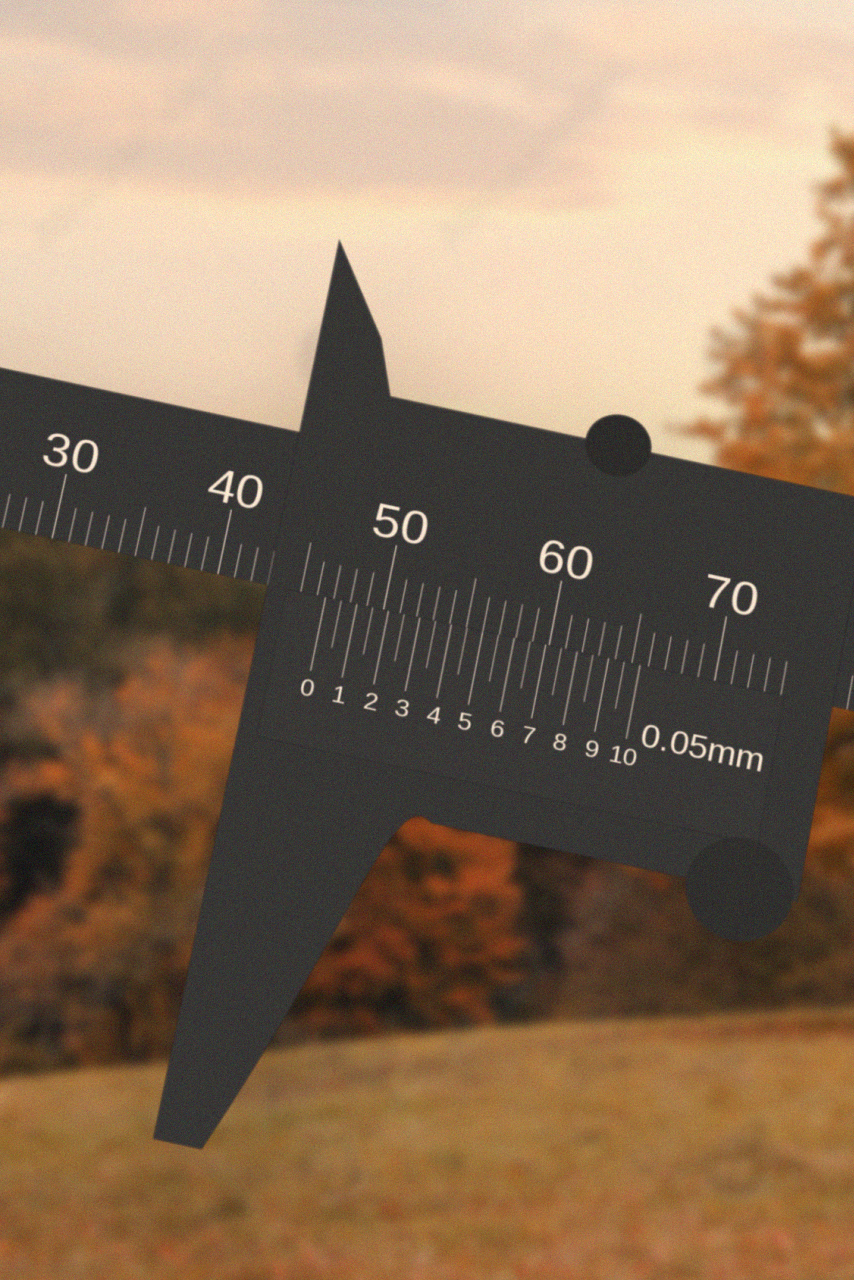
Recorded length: **46.5** mm
